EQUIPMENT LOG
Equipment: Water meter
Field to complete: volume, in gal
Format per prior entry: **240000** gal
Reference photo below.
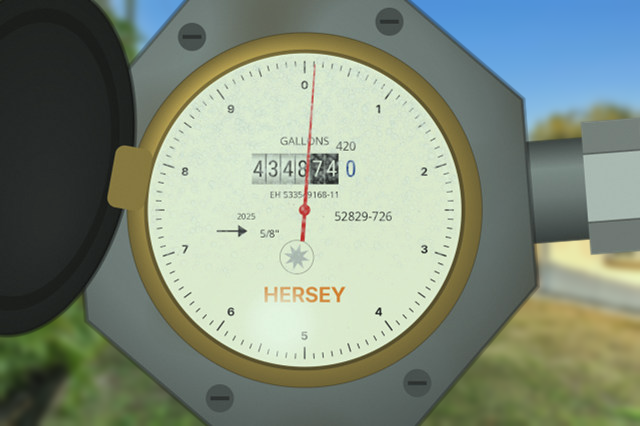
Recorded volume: **4348740.1** gal
